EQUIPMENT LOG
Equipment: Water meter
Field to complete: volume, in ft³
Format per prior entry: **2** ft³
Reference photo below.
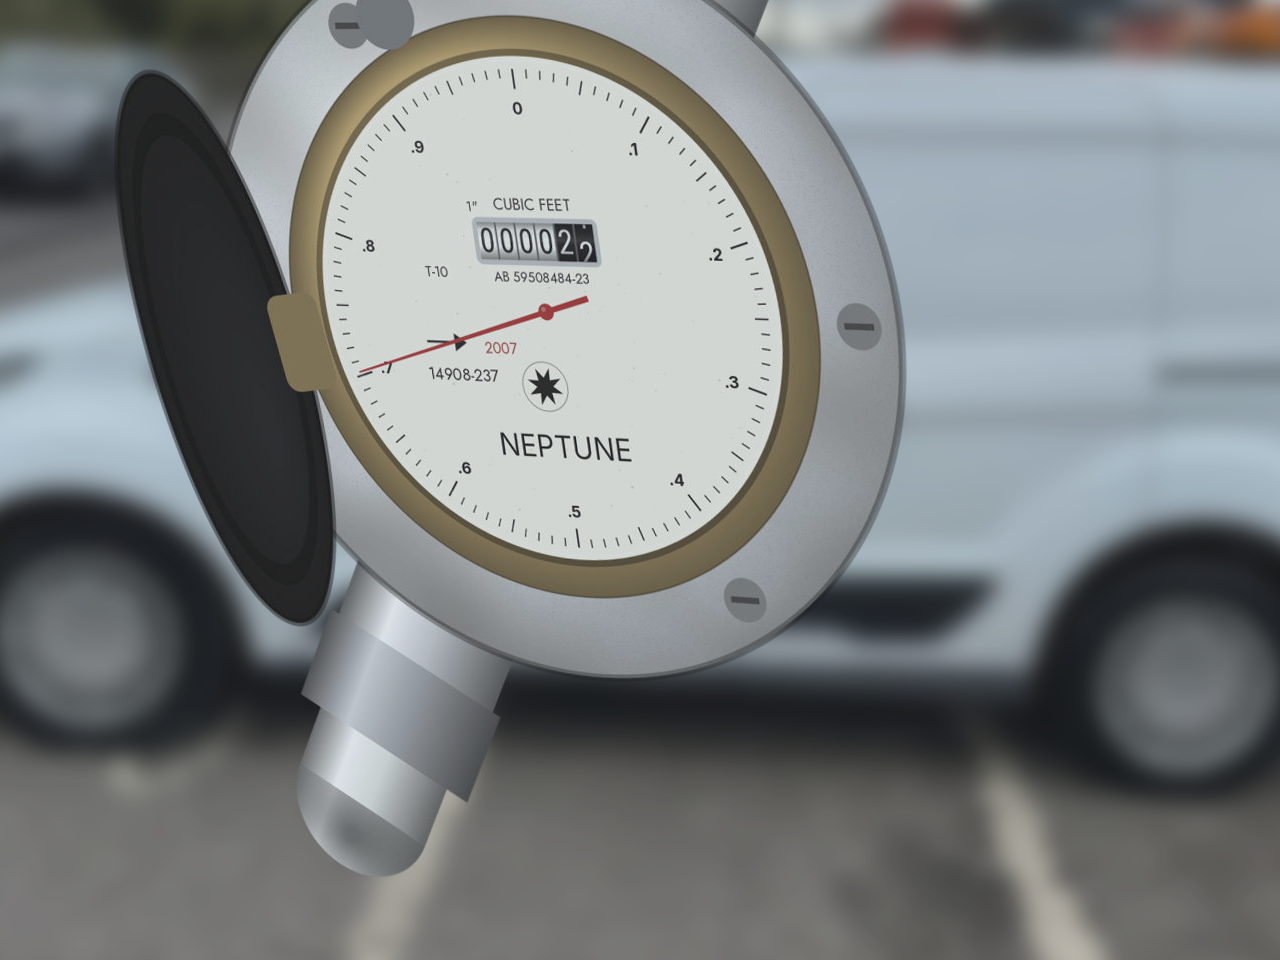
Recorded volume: **21.70** ft³
